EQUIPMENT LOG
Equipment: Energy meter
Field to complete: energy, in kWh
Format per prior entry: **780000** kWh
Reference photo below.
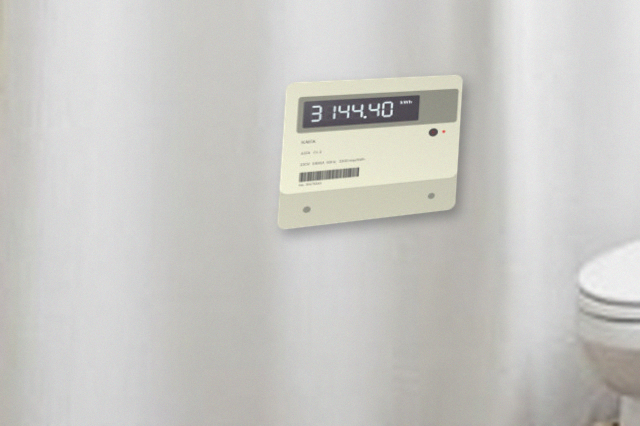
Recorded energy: **3144.40** kWh
